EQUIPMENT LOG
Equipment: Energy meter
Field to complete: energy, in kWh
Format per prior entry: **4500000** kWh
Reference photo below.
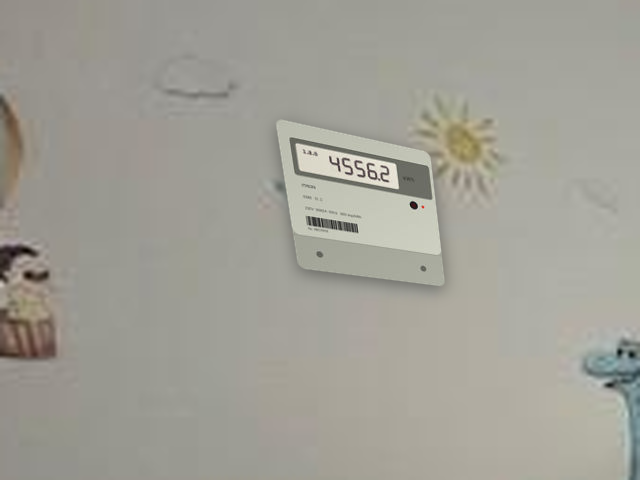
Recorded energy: **4556.2** kWh
